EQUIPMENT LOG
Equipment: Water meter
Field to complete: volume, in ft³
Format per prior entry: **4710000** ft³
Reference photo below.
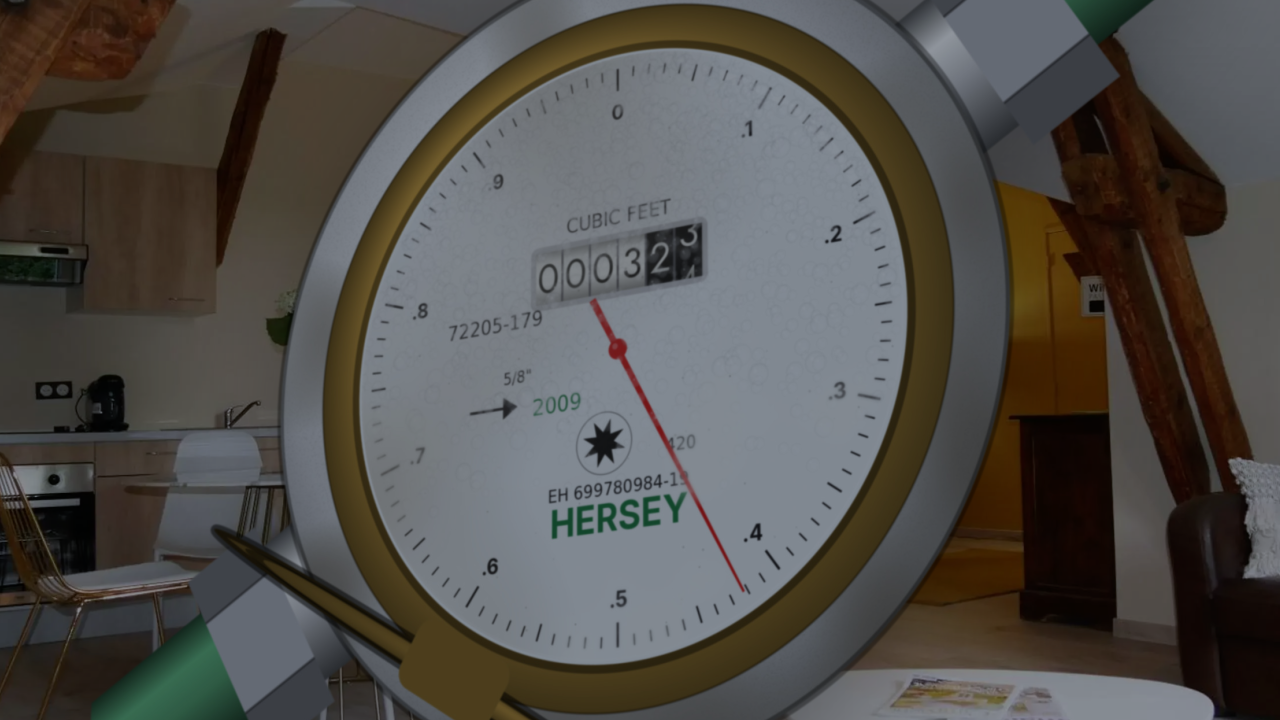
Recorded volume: **323.42** ft³
